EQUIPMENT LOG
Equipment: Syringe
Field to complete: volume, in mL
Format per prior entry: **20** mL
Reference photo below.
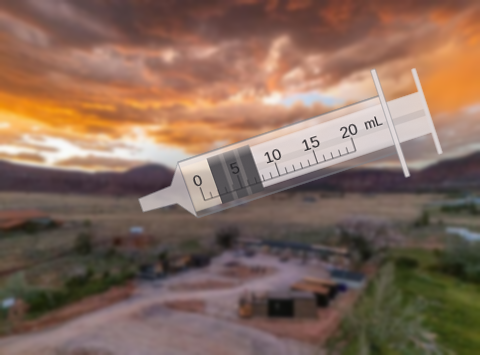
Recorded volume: **2** mL
